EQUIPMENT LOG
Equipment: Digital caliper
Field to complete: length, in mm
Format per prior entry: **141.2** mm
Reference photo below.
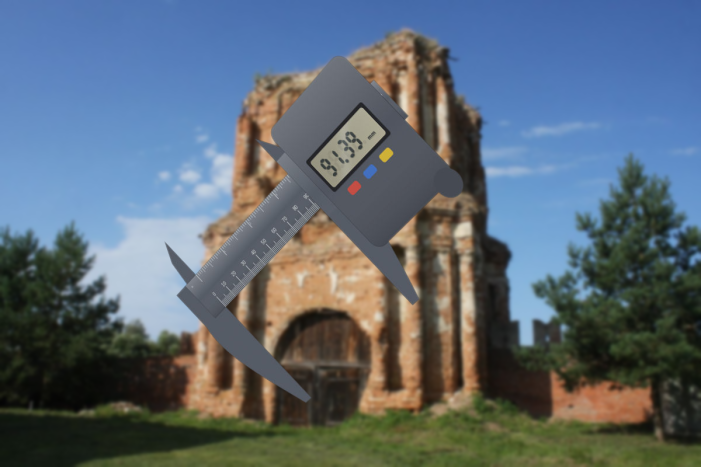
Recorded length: **91.39** mm
